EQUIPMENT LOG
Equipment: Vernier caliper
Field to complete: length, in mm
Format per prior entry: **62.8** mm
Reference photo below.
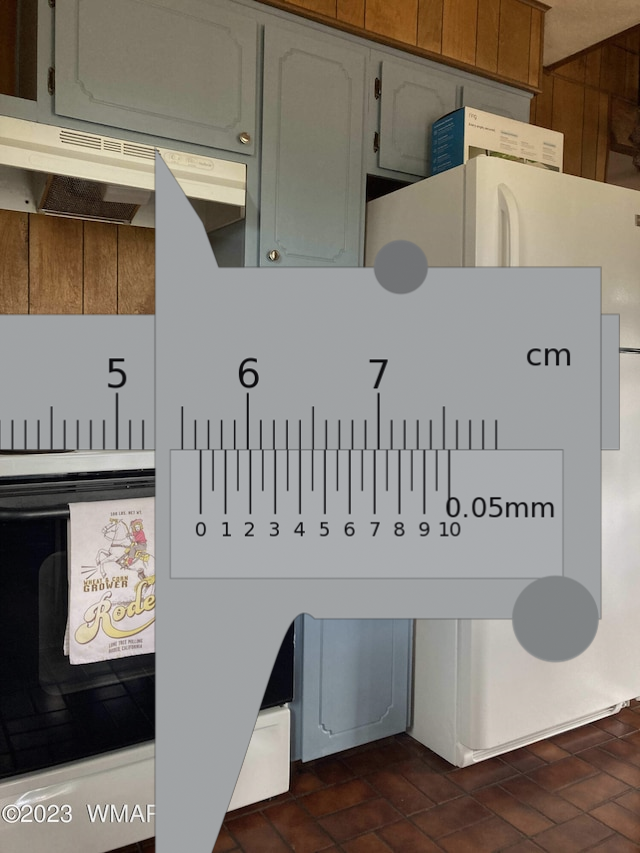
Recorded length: **56.4** mm
